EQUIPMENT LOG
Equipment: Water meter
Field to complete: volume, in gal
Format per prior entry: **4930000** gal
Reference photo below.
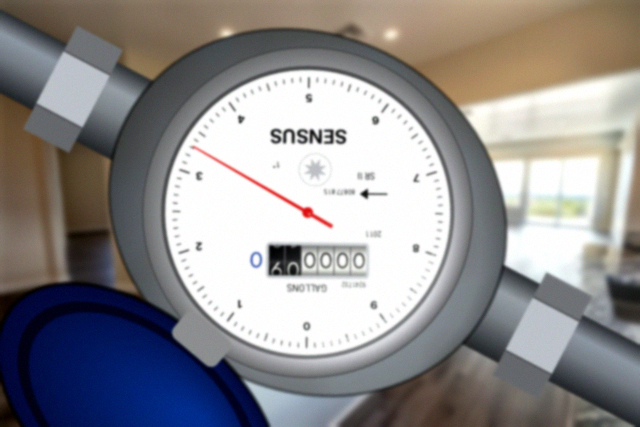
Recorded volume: **93.3** gal
